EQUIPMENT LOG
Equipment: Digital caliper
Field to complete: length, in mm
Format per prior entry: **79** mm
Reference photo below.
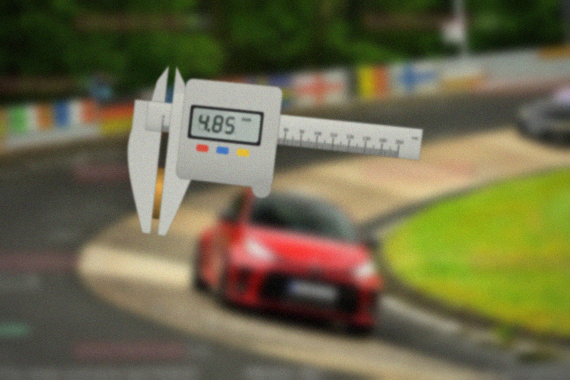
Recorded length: **4.85** mm
